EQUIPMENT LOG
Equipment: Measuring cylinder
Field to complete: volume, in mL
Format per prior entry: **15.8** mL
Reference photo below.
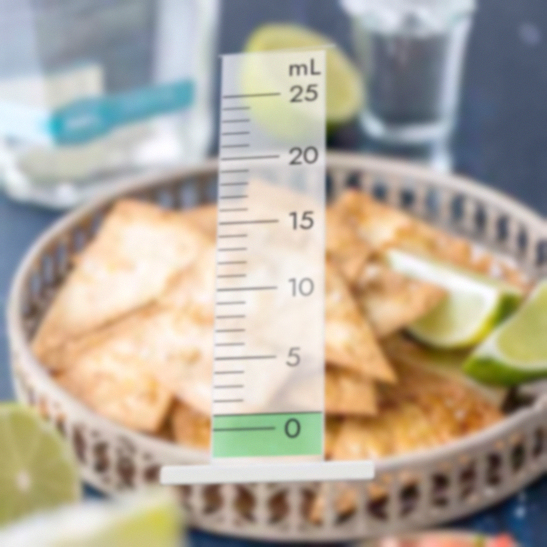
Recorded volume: **1** mL
